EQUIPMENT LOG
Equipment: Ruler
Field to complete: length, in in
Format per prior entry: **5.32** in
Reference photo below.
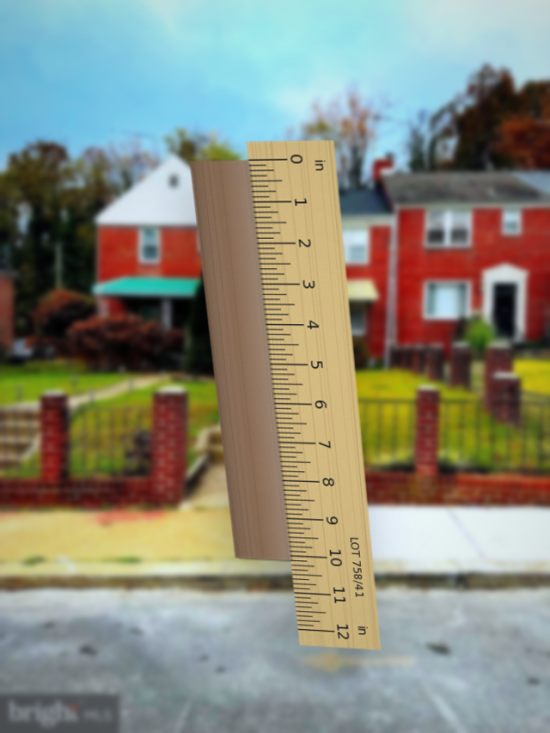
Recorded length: **10.125** in
